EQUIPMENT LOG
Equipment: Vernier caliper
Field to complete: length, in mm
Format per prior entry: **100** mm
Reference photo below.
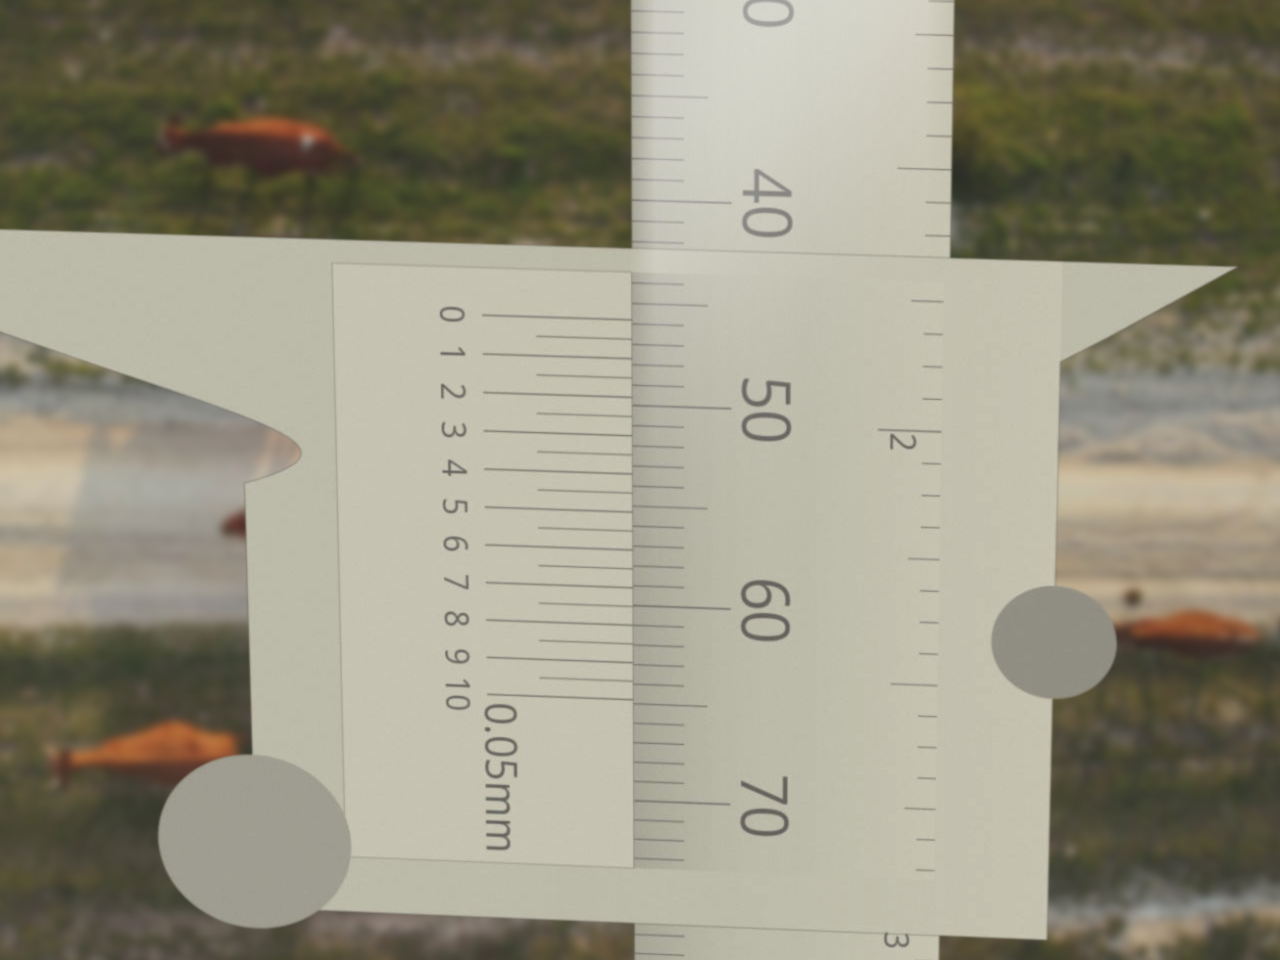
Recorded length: **45.8** mm
